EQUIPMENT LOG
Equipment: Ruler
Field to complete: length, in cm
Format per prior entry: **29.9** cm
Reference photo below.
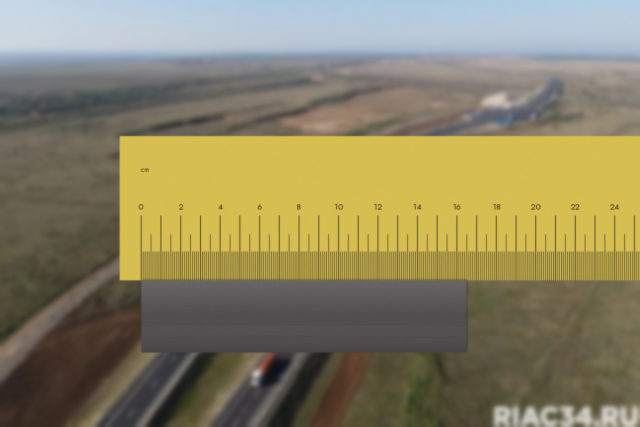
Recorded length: **16.5** cm
